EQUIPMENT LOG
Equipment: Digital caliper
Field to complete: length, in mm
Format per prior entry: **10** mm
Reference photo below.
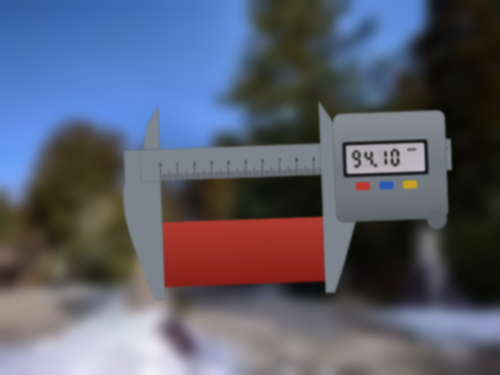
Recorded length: **94.10** mm
